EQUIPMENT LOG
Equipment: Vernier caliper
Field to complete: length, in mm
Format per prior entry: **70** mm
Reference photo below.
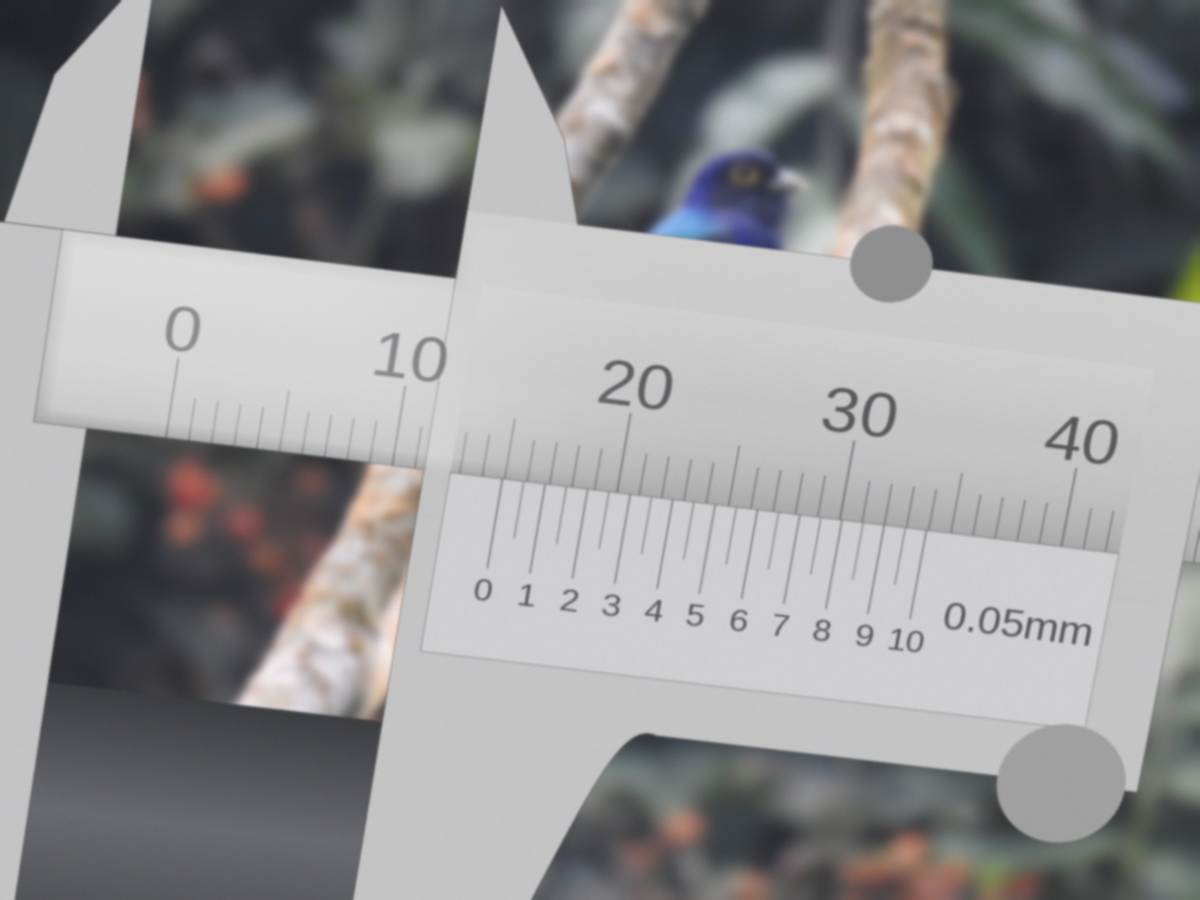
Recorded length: **14.9** mm
